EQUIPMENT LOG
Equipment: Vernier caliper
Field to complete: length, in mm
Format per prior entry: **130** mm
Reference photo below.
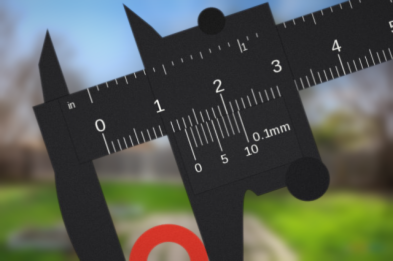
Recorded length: **12.8** mm
